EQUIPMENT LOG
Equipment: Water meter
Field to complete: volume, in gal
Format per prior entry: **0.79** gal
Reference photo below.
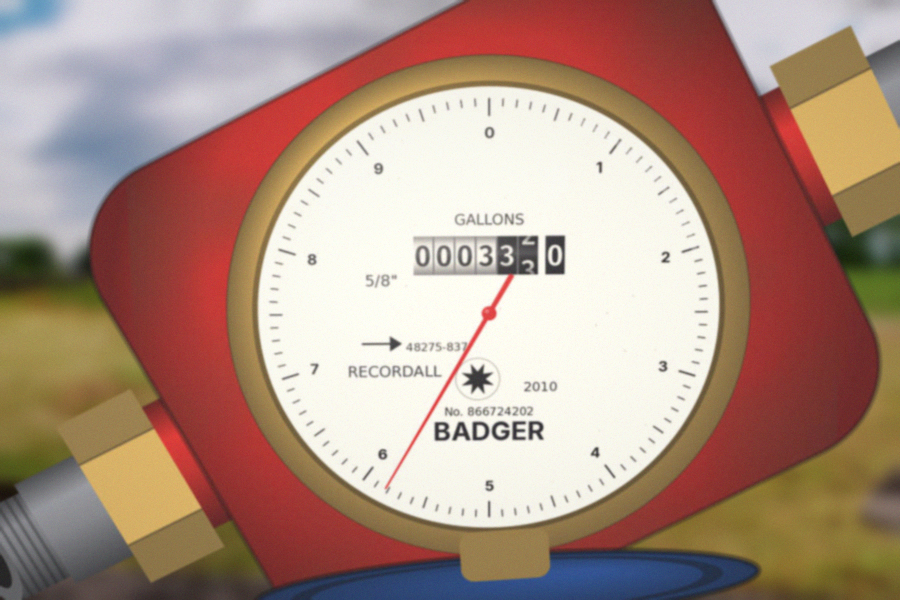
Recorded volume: **3325.8** gal
